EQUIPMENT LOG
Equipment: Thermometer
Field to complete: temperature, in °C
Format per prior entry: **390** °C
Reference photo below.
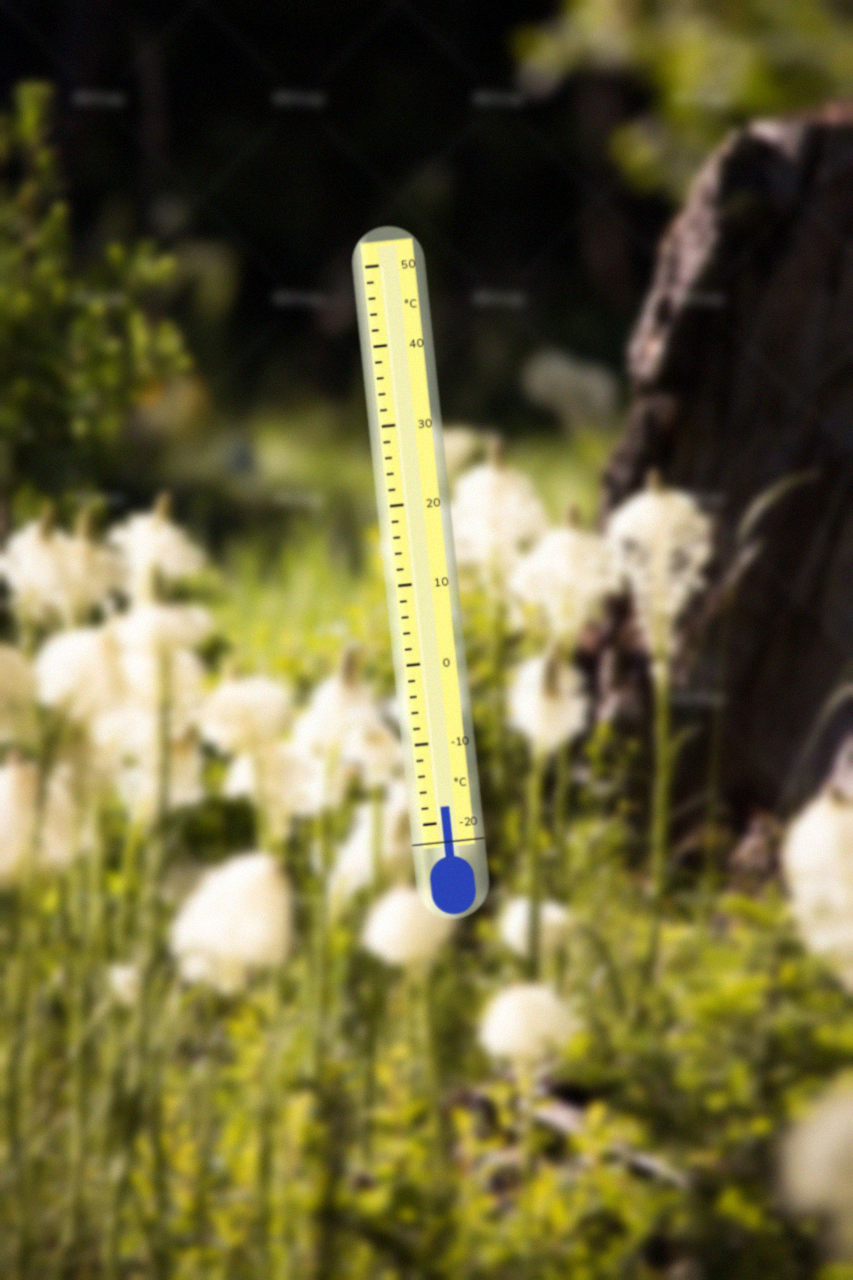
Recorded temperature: **-18** °C
